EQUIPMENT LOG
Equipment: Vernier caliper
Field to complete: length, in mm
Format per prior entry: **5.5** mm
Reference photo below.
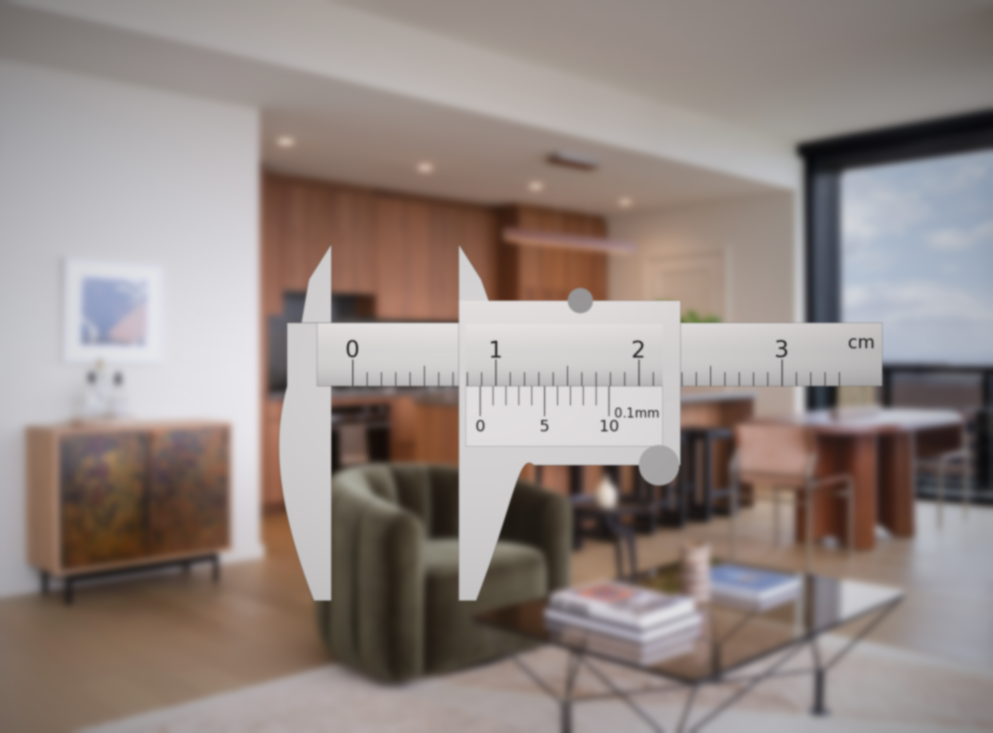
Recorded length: **8.9** mm
